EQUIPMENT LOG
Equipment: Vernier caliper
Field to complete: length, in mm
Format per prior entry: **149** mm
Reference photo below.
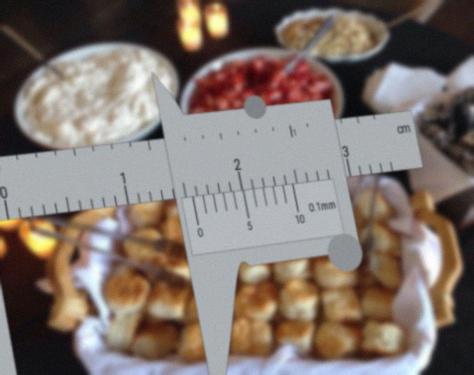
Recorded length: **15.6** mm
